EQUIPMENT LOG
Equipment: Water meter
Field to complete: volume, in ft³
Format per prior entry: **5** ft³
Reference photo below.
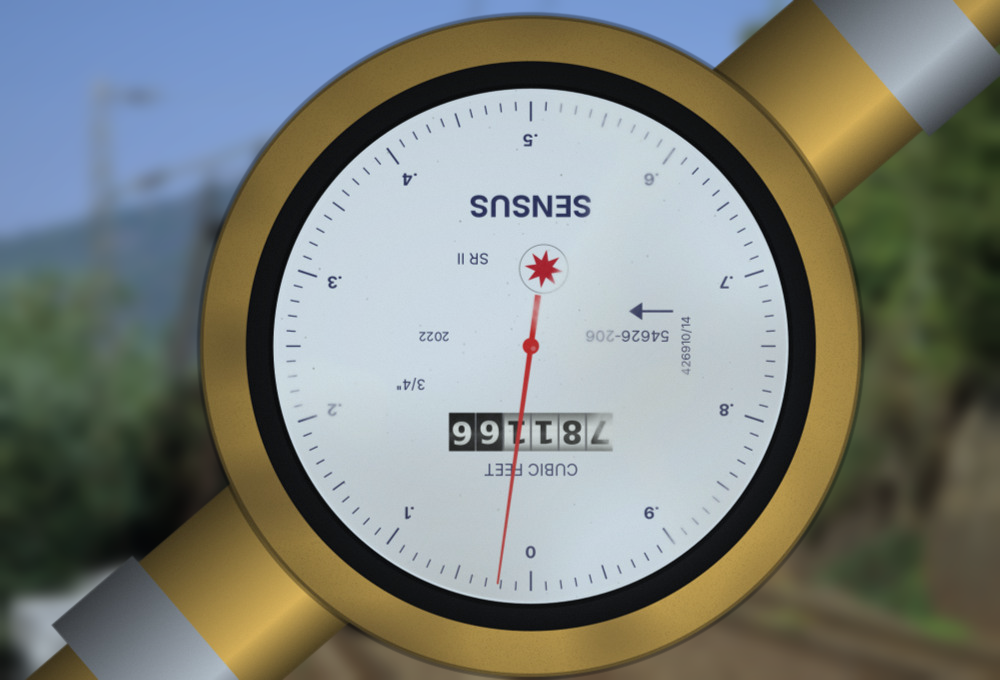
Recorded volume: **781166.02** ft³
